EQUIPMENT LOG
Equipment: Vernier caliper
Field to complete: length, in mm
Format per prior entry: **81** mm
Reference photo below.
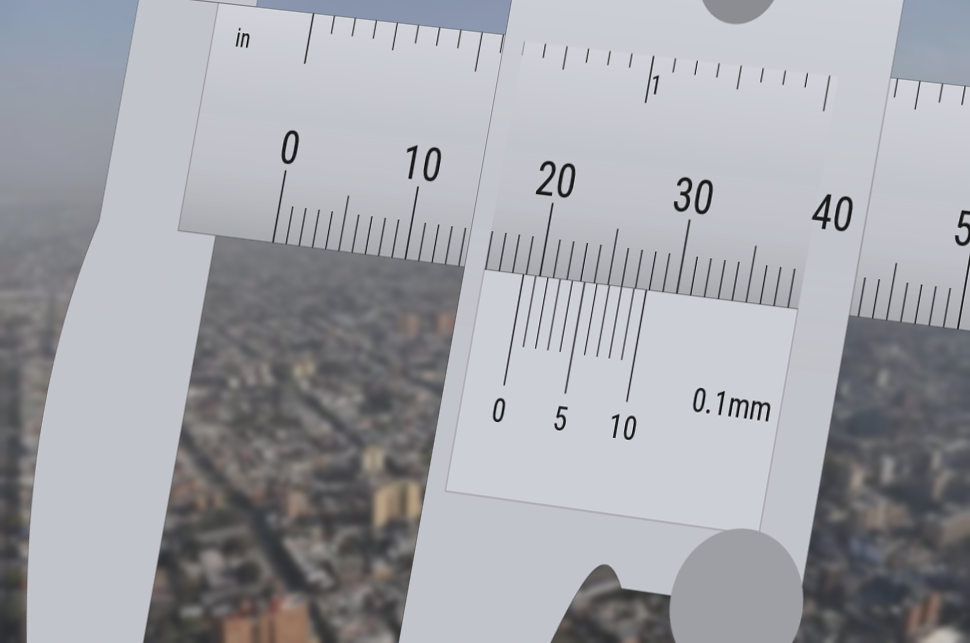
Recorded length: **18.8** mm
